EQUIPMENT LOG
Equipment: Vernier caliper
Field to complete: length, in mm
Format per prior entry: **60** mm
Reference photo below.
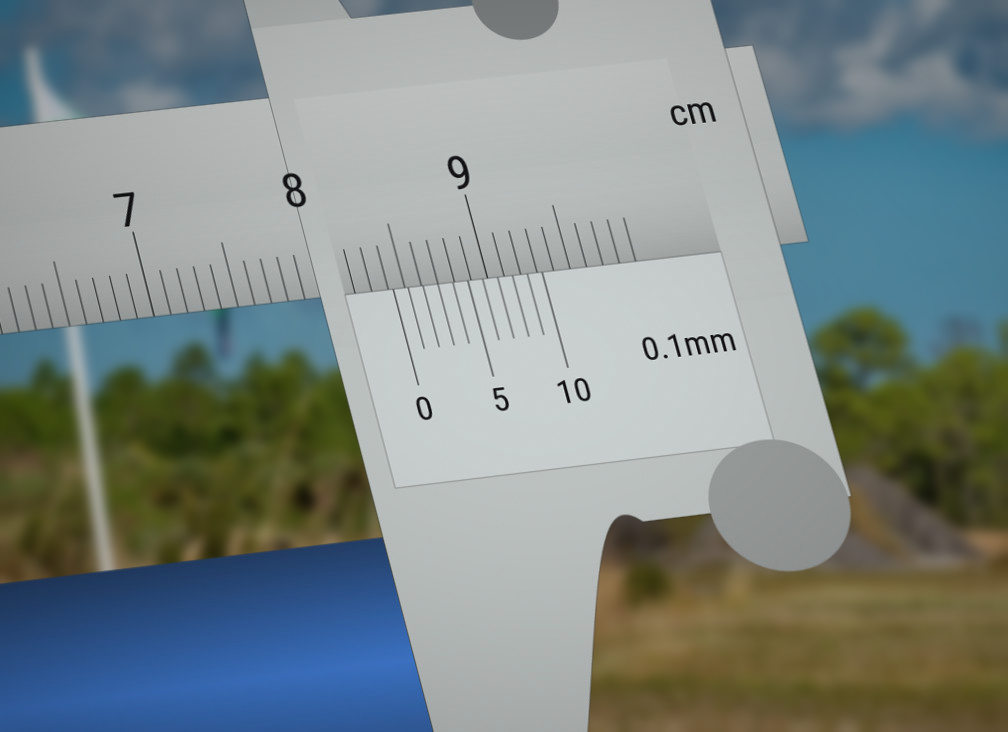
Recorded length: **84.3** mm
